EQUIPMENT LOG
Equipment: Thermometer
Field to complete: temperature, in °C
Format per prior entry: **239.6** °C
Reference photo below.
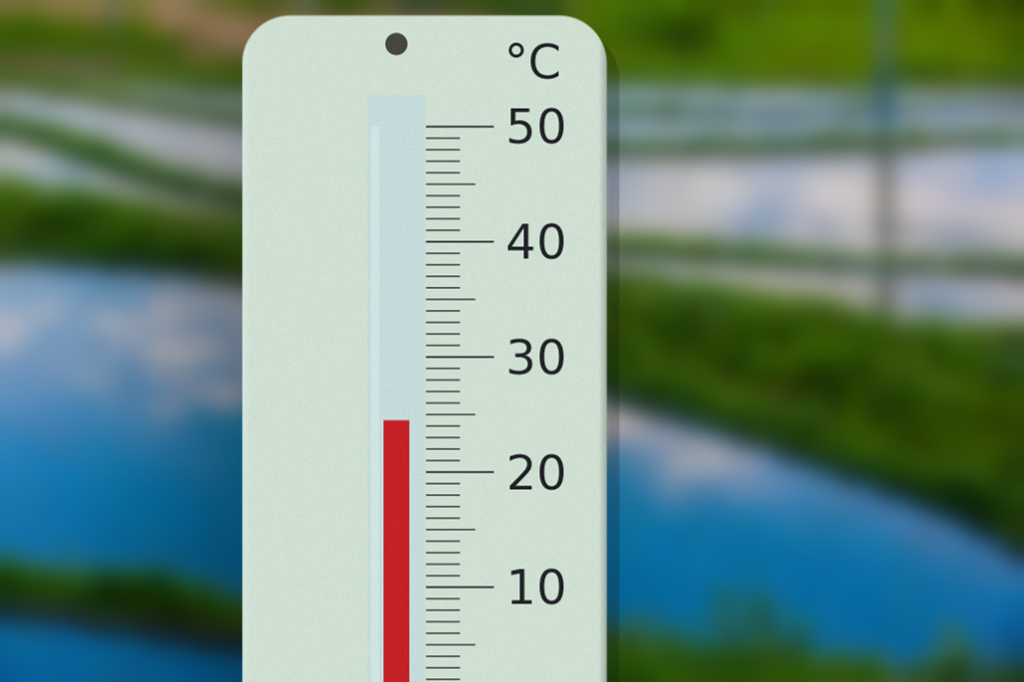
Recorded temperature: **24.5** °C
